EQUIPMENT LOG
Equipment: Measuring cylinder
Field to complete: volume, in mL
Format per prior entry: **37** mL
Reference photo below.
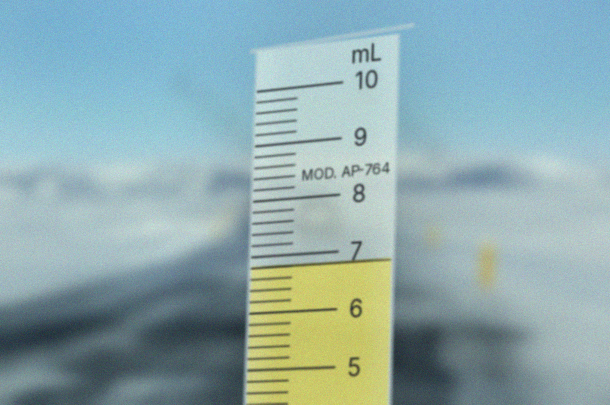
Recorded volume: **6.8** mL
